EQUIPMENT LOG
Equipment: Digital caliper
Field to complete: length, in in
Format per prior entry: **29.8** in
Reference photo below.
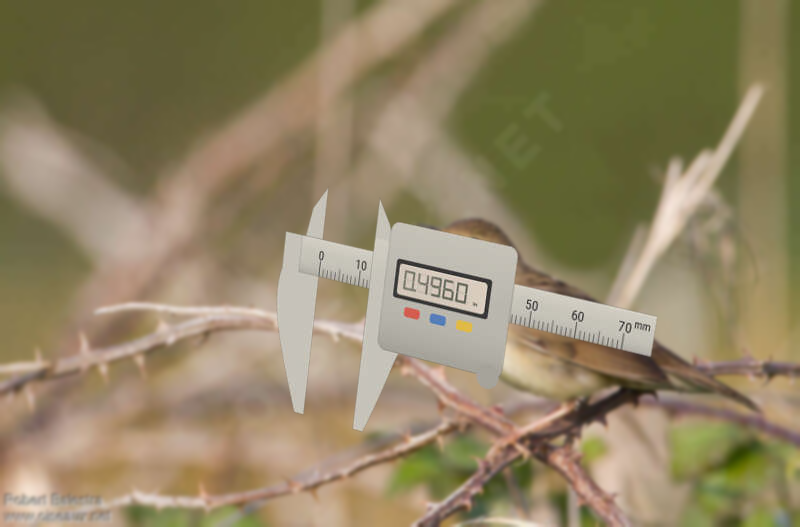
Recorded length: **0.4960** in
